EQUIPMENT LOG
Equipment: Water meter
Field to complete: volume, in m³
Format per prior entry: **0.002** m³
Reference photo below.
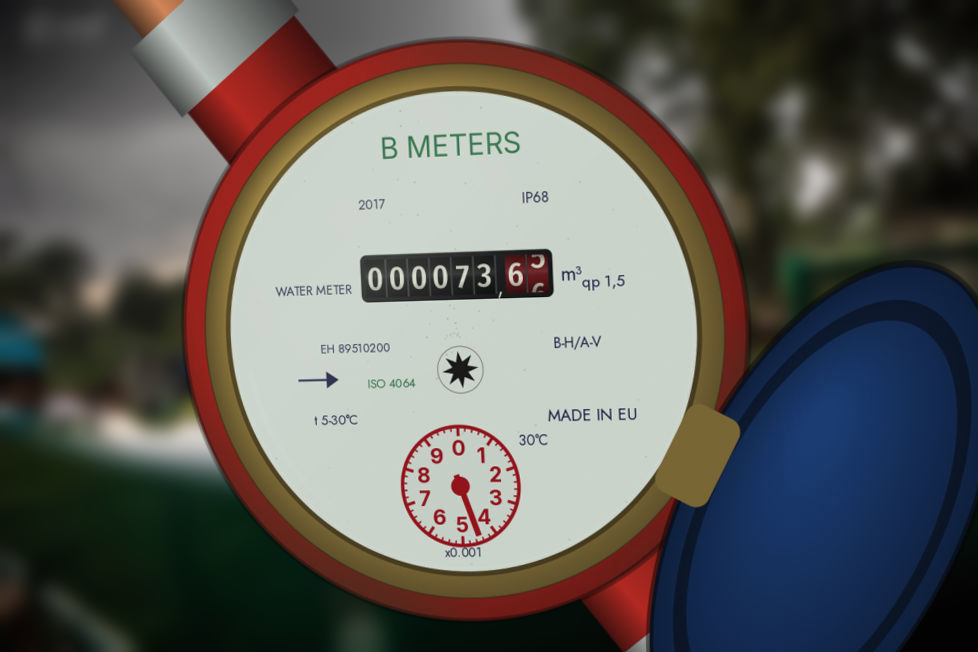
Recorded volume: **73.654** m³
